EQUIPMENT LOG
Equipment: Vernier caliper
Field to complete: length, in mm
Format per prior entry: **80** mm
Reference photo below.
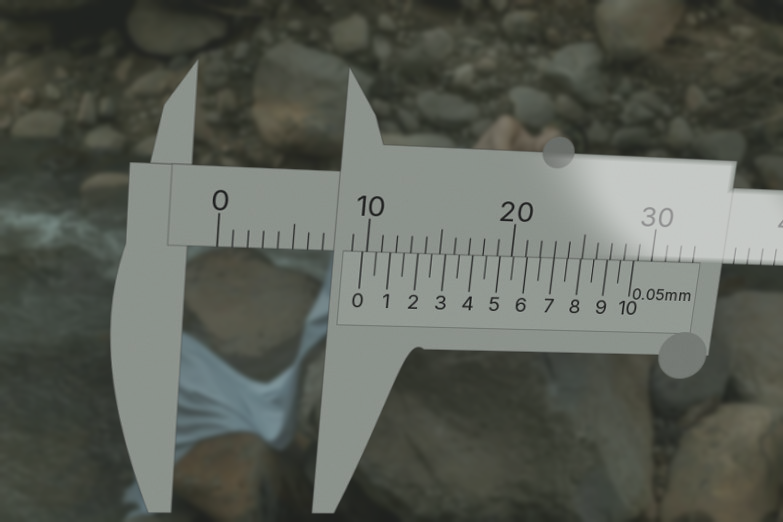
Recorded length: **9.7** mm
